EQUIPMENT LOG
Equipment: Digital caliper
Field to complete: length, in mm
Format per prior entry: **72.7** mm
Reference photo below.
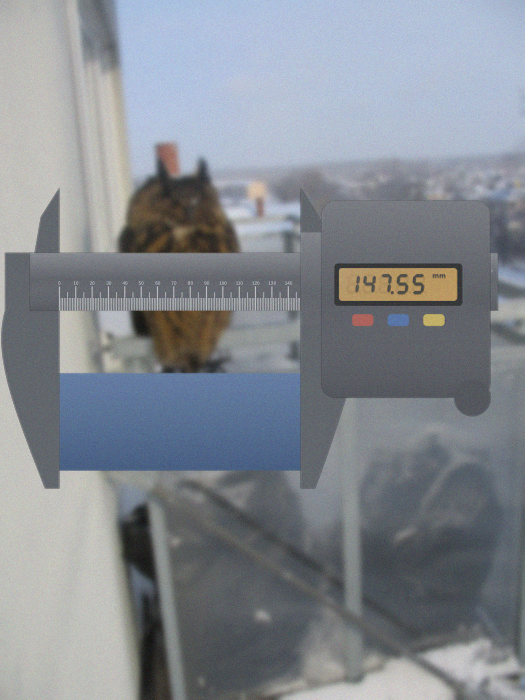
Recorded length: **147.55** mm
